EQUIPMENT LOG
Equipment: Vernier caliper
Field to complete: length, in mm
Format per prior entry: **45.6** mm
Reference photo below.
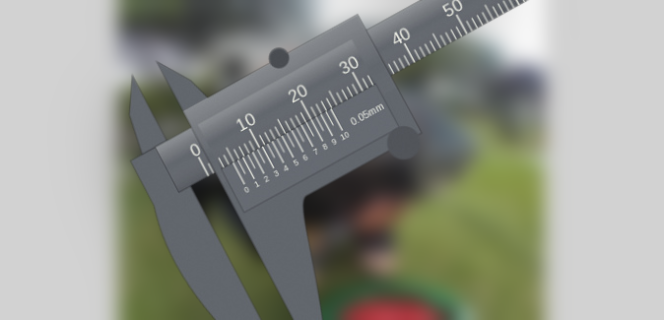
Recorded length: **4.8** mm
